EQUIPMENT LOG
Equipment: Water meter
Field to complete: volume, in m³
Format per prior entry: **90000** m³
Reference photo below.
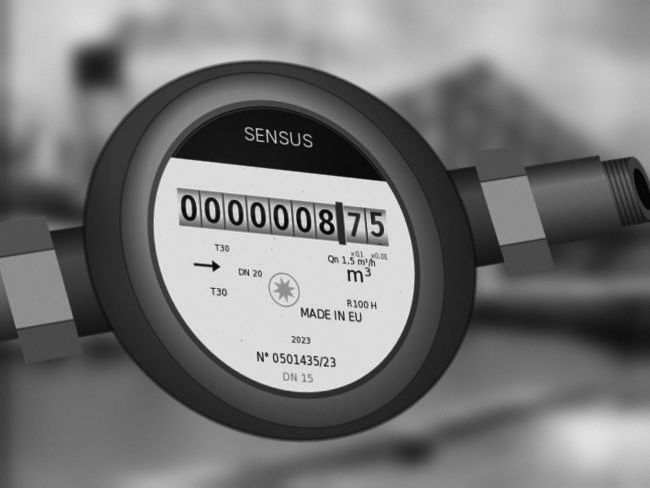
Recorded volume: **8.75** m³
